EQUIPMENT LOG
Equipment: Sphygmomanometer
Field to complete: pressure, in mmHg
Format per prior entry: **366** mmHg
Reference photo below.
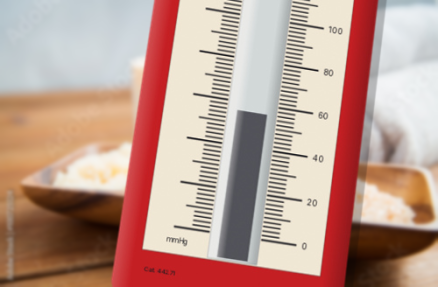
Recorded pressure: **56** mmHg
